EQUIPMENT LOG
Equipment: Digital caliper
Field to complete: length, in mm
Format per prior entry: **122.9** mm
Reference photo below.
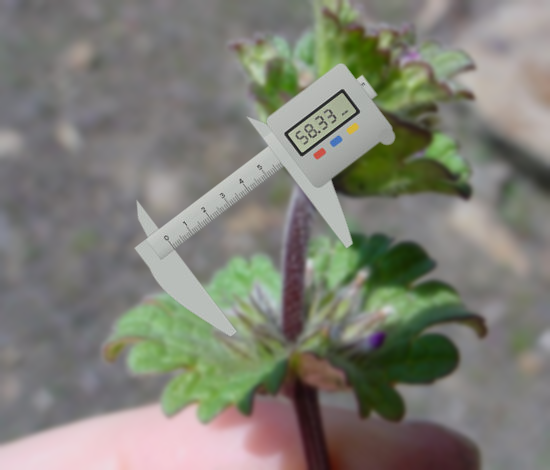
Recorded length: **58.33** mm
